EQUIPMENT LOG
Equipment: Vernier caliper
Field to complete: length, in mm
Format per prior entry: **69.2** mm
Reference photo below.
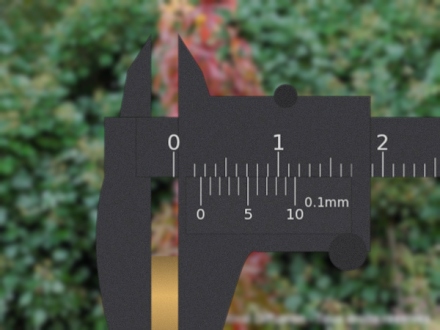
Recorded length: **2.6** mm
